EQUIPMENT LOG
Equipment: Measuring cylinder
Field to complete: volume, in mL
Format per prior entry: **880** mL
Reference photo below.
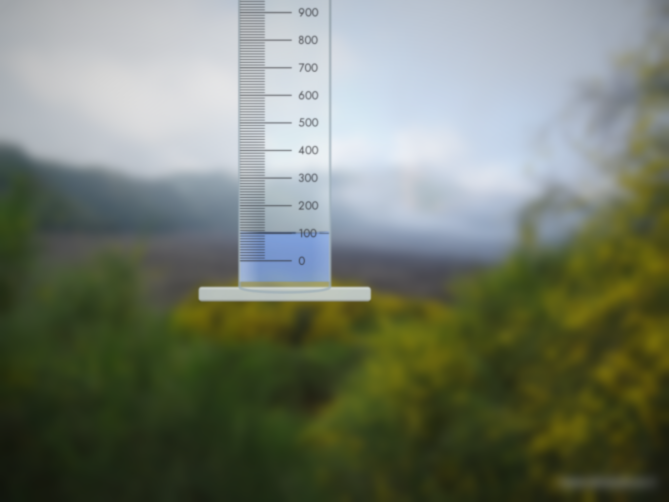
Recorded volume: **100** mL
